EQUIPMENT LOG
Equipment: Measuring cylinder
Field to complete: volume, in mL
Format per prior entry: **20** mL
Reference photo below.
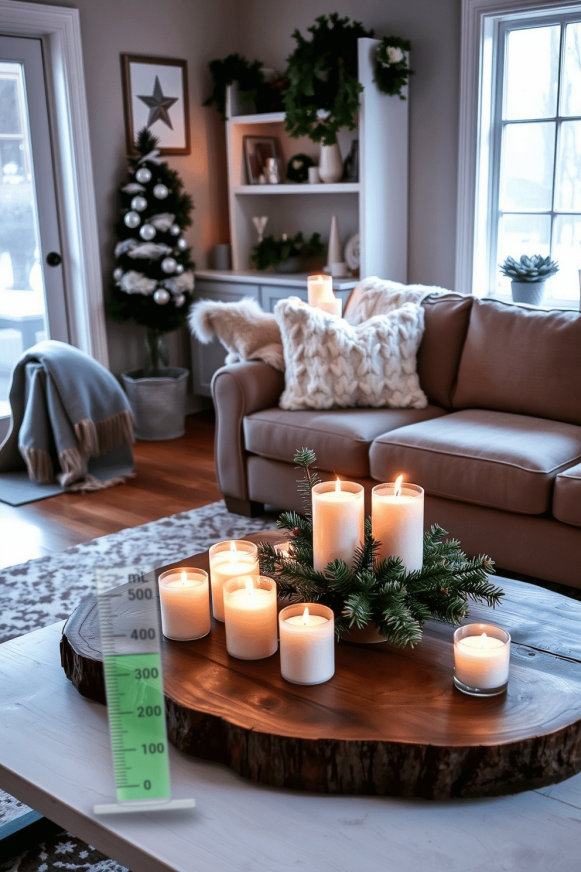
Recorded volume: **350** mL
